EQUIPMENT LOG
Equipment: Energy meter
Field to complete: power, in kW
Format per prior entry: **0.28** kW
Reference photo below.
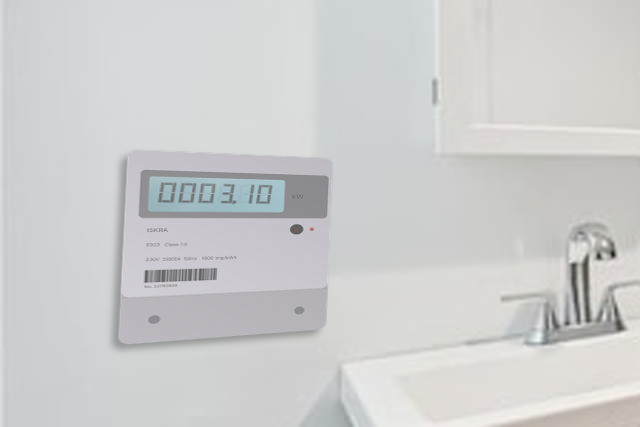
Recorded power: **3.10** kW
